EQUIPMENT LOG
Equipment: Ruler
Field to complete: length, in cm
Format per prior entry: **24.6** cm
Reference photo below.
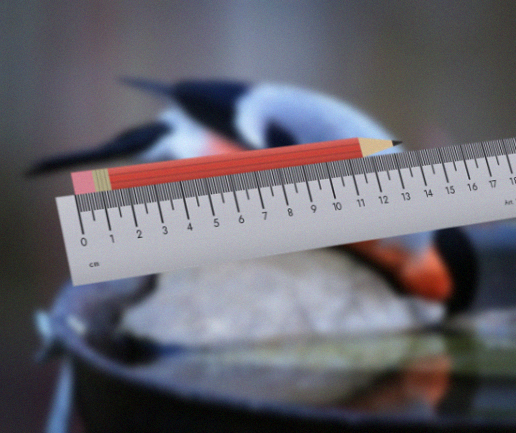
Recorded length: **13.5** cm
